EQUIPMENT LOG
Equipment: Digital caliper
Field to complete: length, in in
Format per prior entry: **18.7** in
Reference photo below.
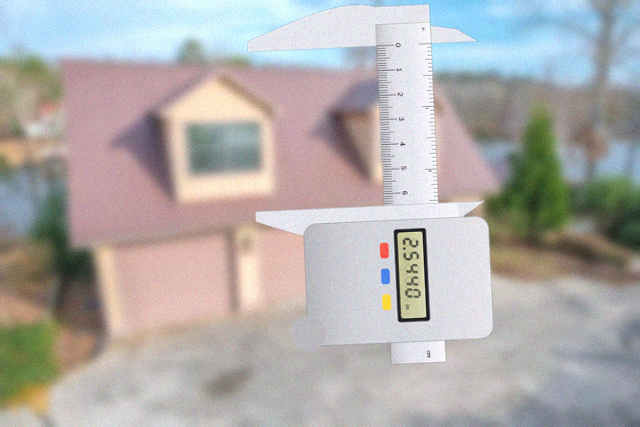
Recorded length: **2.5440** in
